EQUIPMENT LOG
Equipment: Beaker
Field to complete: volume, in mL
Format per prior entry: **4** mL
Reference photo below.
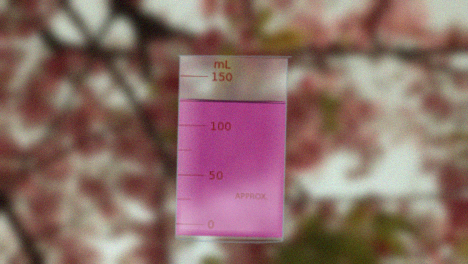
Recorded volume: **125** mL
